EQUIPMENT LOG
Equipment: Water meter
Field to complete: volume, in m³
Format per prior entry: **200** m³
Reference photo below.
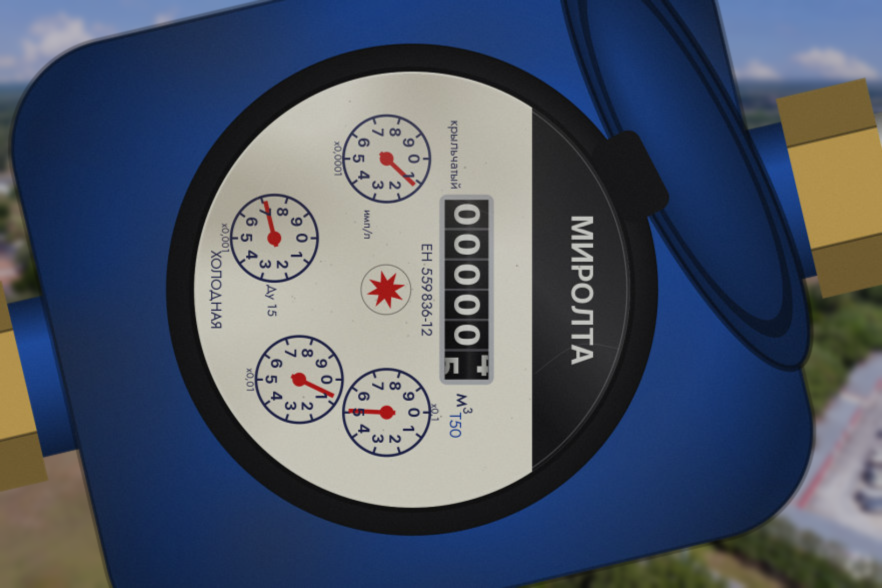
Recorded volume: **4.5071** m³
